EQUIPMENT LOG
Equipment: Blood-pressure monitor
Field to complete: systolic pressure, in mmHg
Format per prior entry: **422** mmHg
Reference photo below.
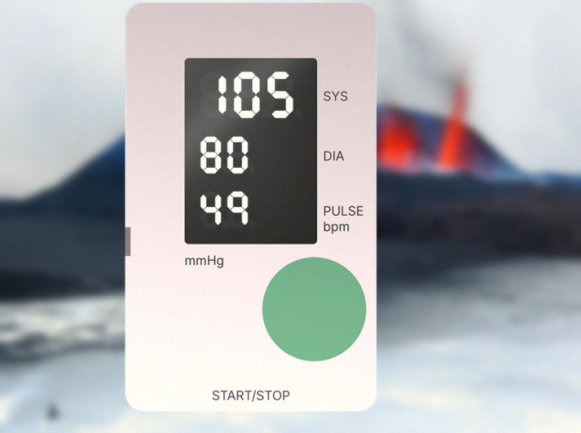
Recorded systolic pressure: **105** mmHg
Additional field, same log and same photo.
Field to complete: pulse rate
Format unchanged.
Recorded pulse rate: **49** bpm
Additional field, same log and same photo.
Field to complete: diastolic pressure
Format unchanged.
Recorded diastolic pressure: **80** mmHg
